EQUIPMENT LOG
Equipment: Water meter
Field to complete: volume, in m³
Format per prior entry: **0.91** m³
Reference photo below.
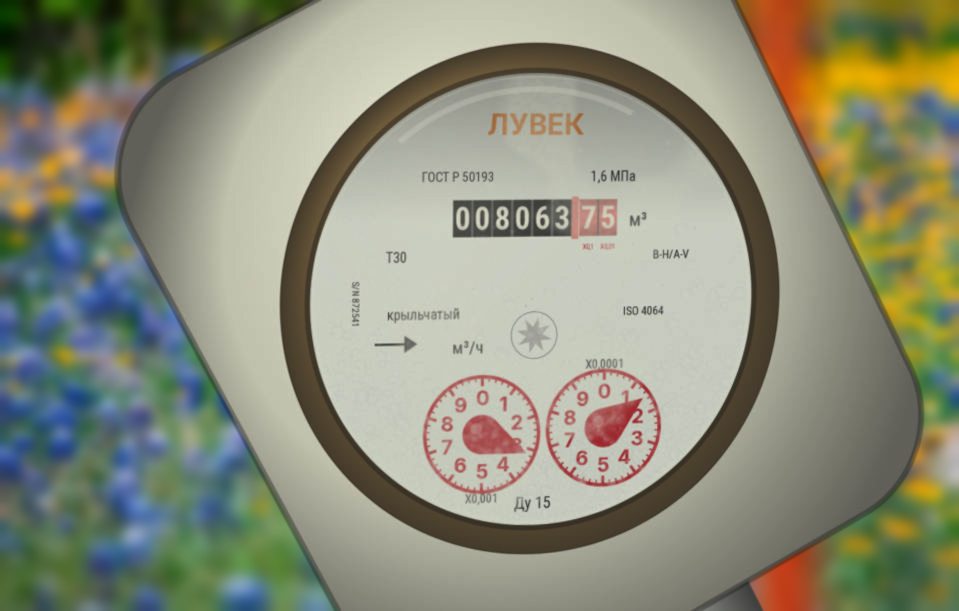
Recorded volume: **8063.7531** m³
